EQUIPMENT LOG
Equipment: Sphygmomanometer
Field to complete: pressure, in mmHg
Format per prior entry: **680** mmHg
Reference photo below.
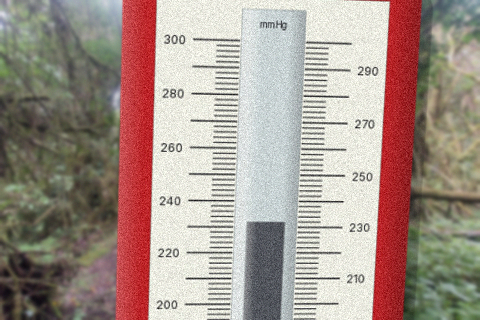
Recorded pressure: **232** mmHg
